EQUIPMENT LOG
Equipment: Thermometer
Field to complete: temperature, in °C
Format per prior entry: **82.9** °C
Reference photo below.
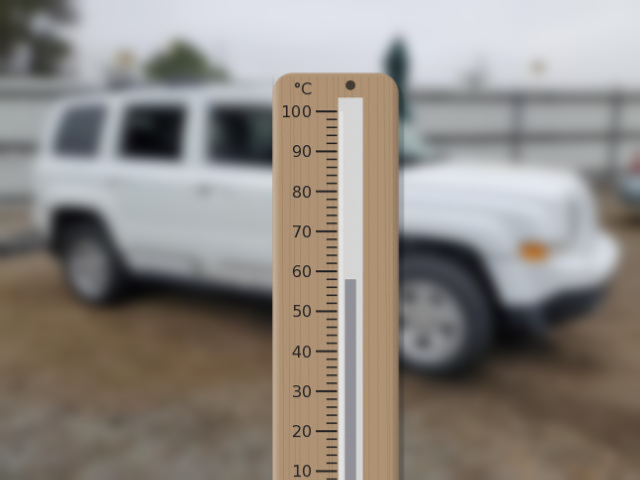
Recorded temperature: **58** °C
